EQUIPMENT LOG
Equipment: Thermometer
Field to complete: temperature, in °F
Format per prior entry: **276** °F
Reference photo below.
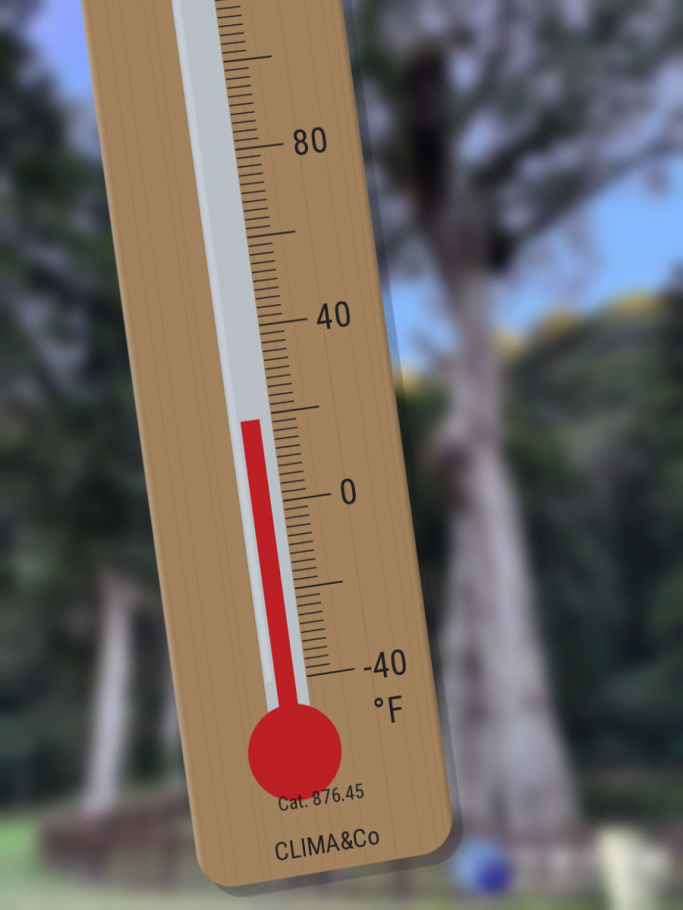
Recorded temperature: **19** °F
